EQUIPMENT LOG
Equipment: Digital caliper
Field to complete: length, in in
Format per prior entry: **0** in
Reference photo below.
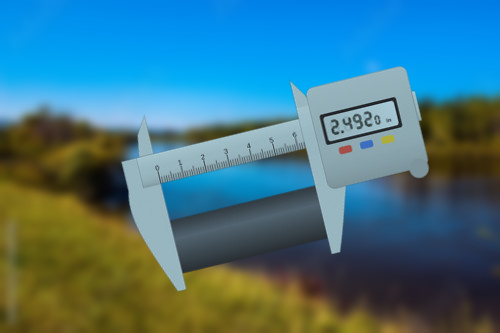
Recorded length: **2.4920** in
